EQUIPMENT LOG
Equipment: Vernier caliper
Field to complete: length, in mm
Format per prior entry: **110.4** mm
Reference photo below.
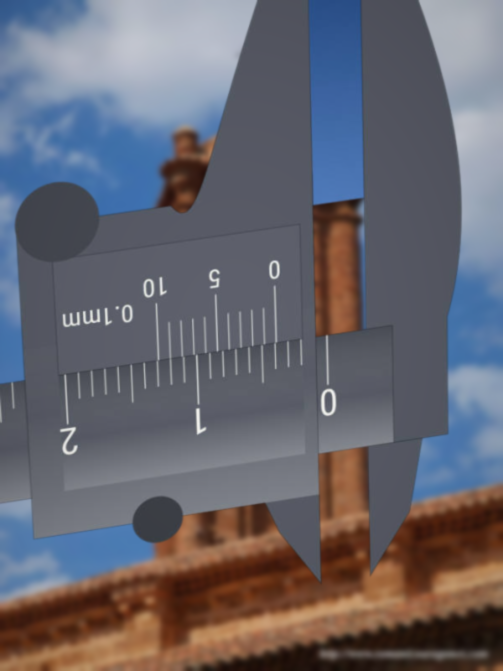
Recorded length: **3.9** mm
